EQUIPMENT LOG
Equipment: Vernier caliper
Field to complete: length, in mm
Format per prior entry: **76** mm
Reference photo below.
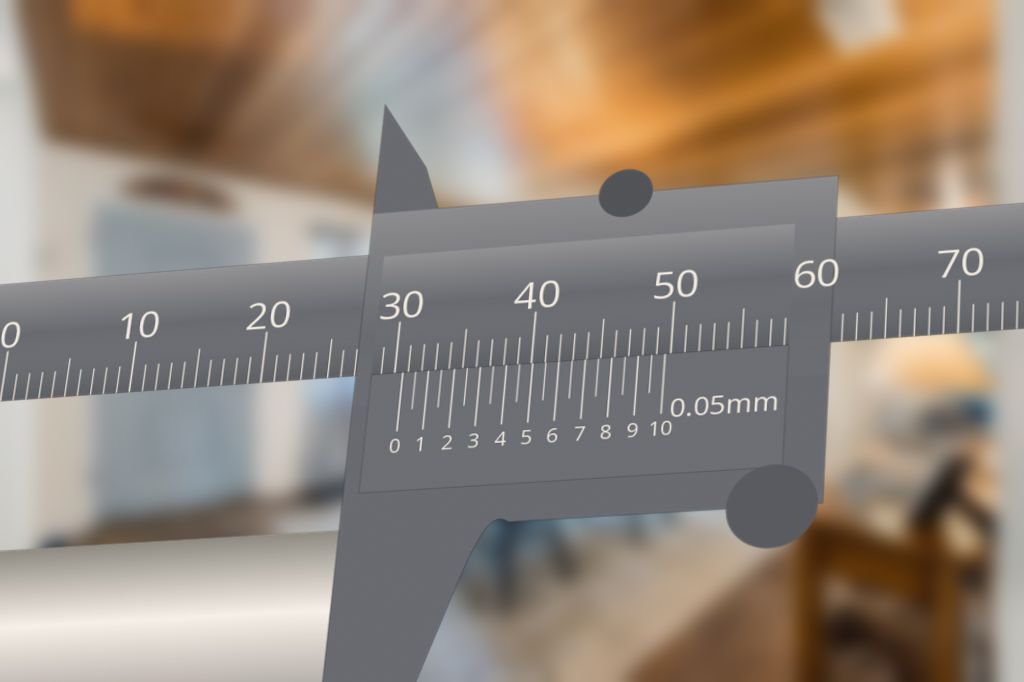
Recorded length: **30.6** mm
